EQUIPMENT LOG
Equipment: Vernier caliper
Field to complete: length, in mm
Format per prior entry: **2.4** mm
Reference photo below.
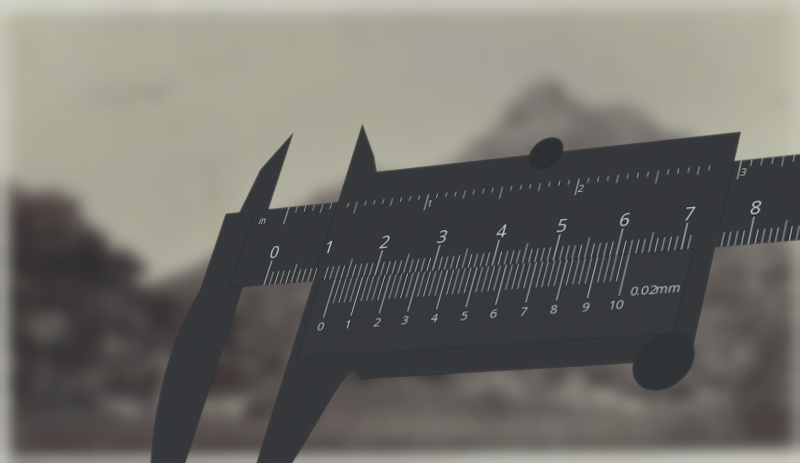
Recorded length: **13.0** mm
